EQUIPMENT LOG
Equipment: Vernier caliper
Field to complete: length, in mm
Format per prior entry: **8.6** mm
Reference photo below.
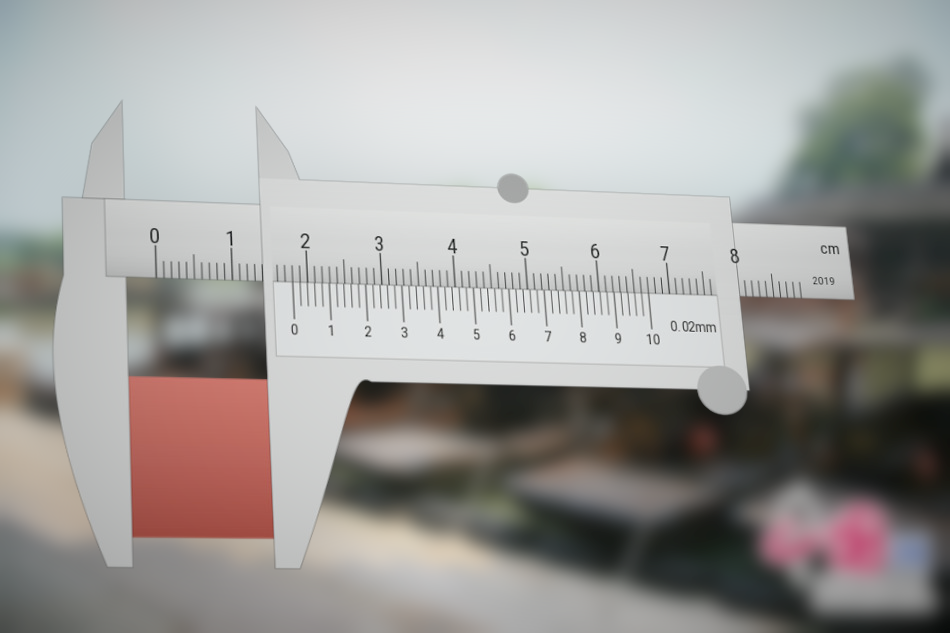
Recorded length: **18.0** mm
